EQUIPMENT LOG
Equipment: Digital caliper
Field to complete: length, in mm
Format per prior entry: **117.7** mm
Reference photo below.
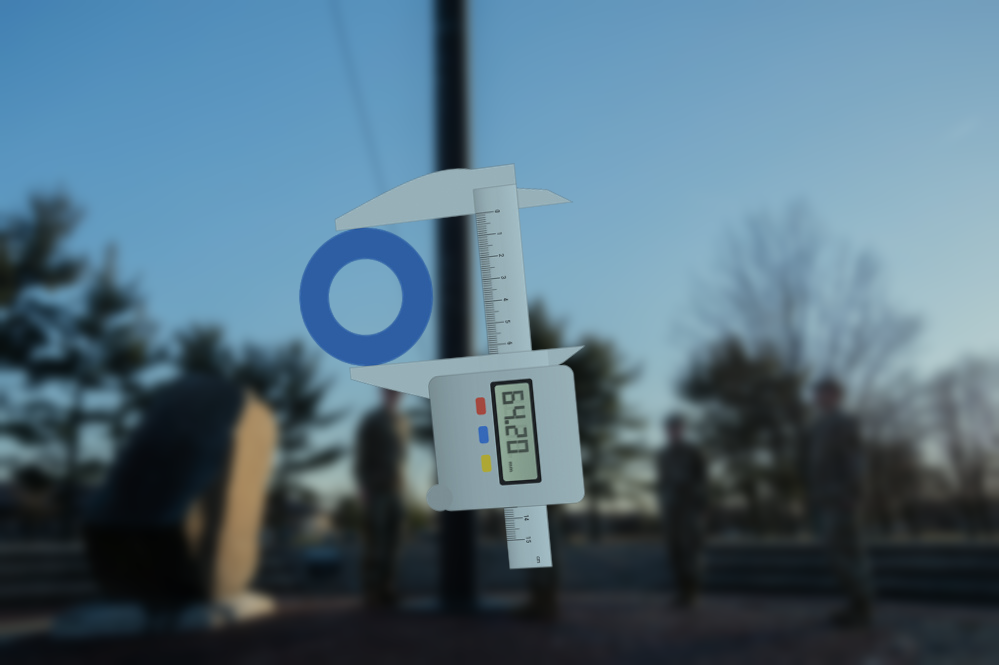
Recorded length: **64.20** mm
